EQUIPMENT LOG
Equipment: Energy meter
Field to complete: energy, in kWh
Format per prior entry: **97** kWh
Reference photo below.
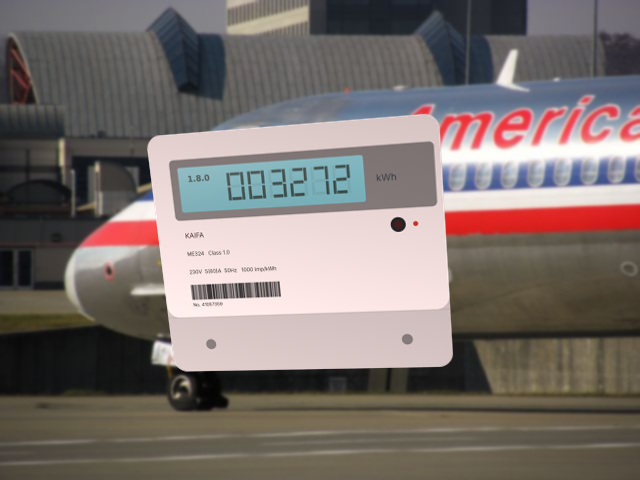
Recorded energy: **3272** kWh
